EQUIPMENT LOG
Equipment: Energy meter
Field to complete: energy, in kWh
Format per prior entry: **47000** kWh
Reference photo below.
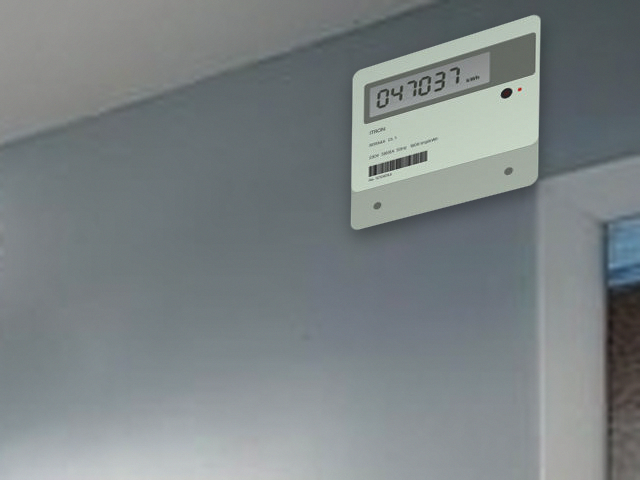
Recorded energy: **47037** kWh
